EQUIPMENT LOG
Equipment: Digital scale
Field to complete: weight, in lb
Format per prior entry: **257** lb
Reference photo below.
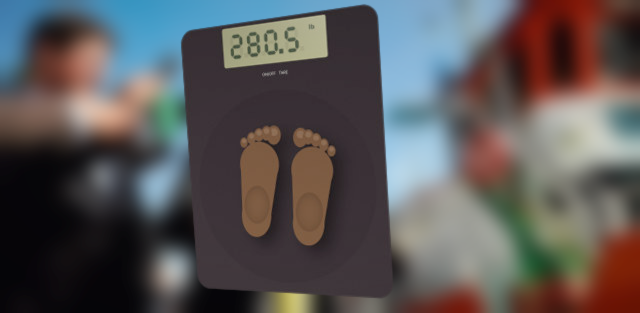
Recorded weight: **280.5** lb
